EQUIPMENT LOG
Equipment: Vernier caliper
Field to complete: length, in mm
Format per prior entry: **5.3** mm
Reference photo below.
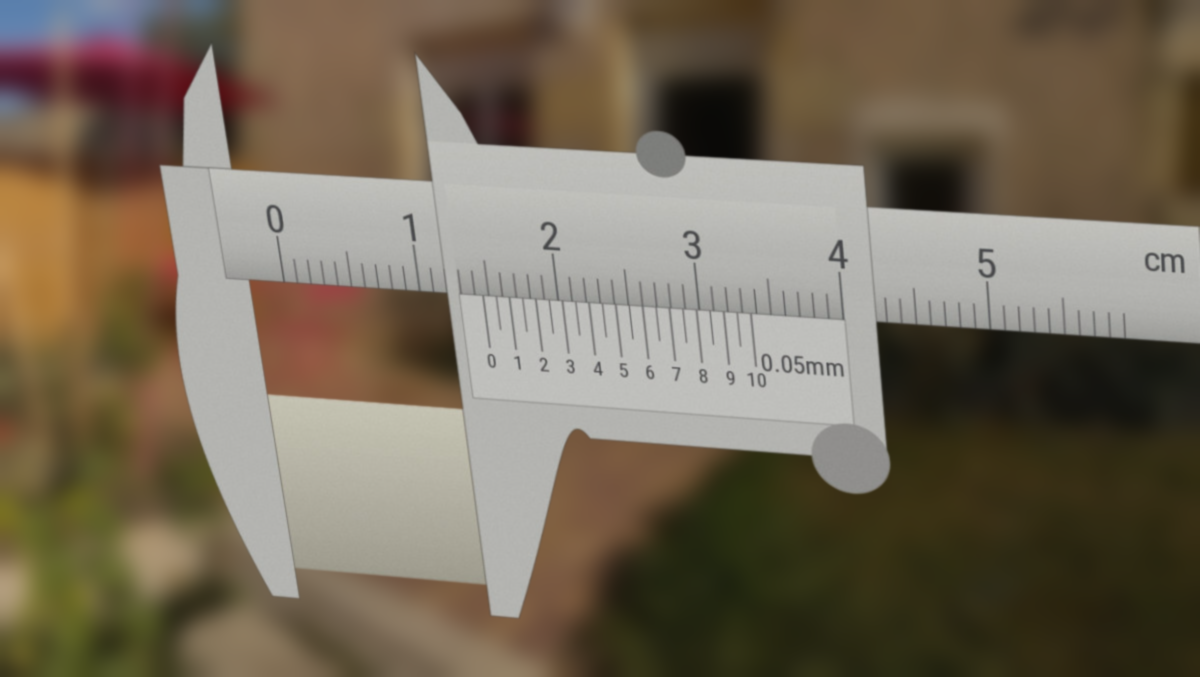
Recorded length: **14.6** mm
